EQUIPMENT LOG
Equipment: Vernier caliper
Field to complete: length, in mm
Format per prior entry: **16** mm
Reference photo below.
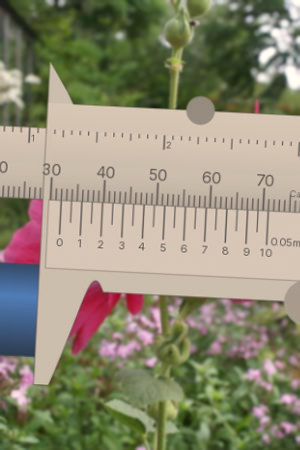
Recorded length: **32.0** mm
